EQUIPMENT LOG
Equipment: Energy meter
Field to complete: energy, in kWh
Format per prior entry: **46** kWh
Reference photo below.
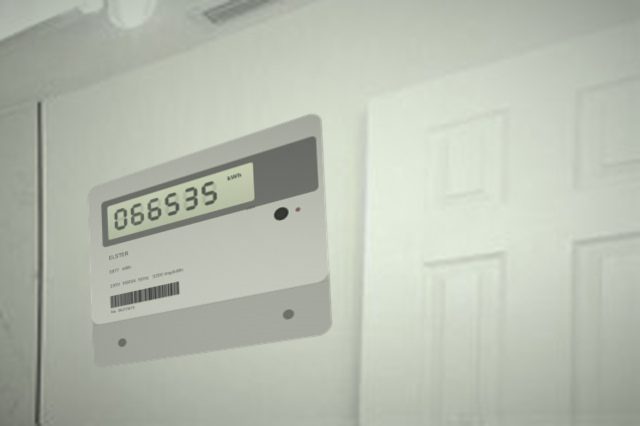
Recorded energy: **66535** kWh
